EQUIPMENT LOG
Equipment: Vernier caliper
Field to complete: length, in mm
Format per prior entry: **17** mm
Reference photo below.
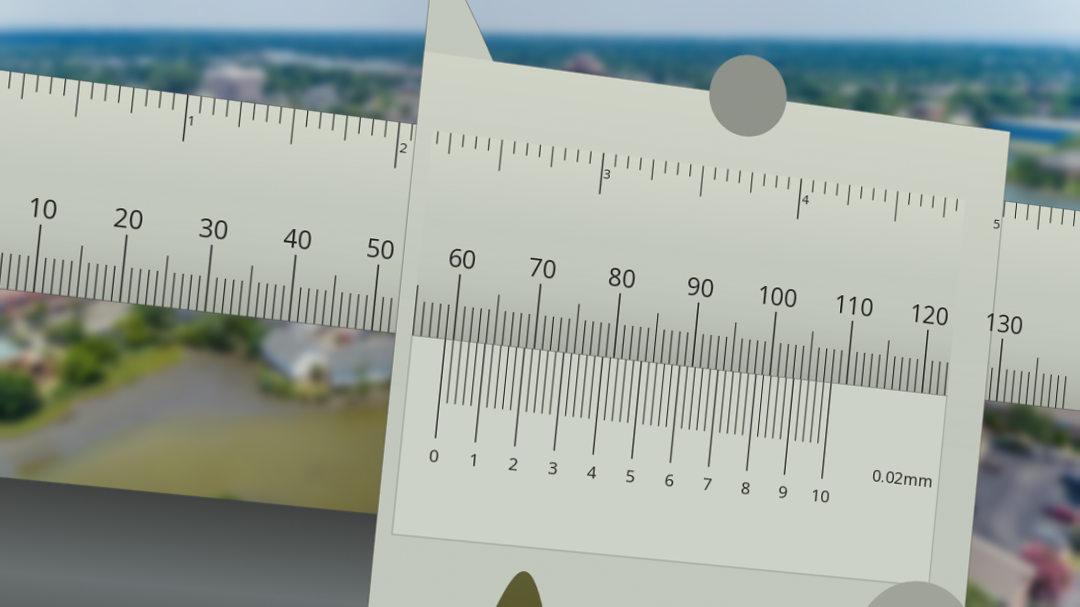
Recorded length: **59.0** mm
